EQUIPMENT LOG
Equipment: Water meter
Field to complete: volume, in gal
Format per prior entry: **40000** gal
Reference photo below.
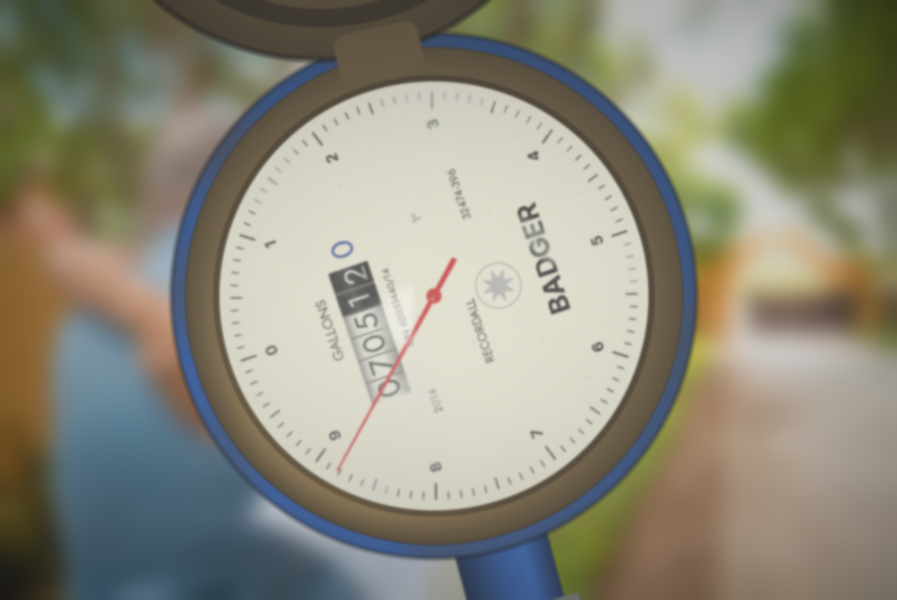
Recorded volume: **705118.8** gal
